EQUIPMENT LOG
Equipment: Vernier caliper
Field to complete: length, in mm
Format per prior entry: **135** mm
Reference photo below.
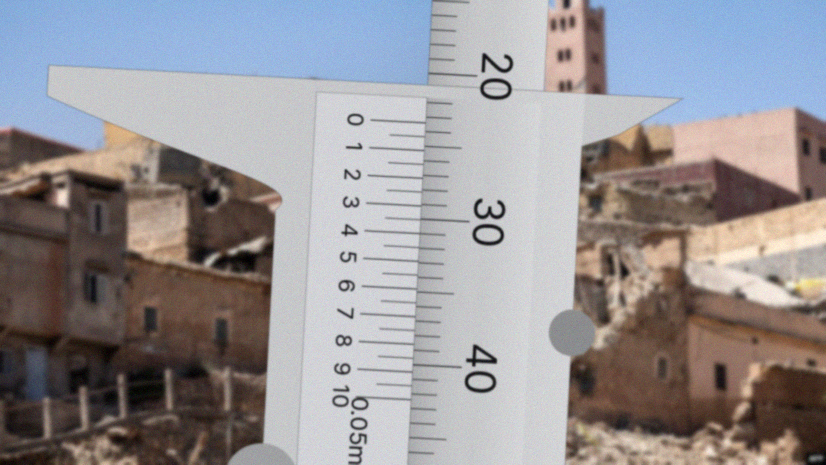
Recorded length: **23.4** mm
